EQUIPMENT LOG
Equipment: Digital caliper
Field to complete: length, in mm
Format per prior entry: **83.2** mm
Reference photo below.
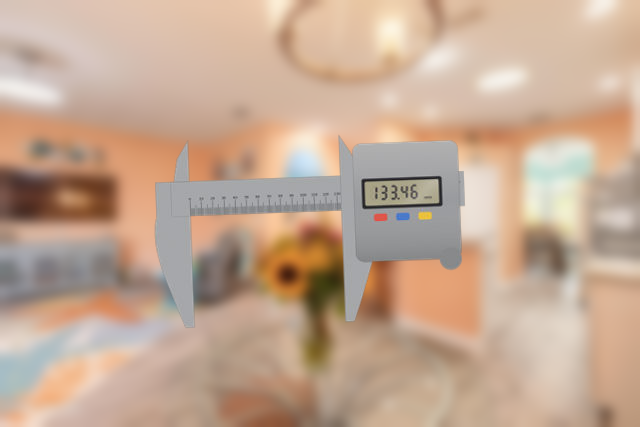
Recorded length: **133.46** mm
